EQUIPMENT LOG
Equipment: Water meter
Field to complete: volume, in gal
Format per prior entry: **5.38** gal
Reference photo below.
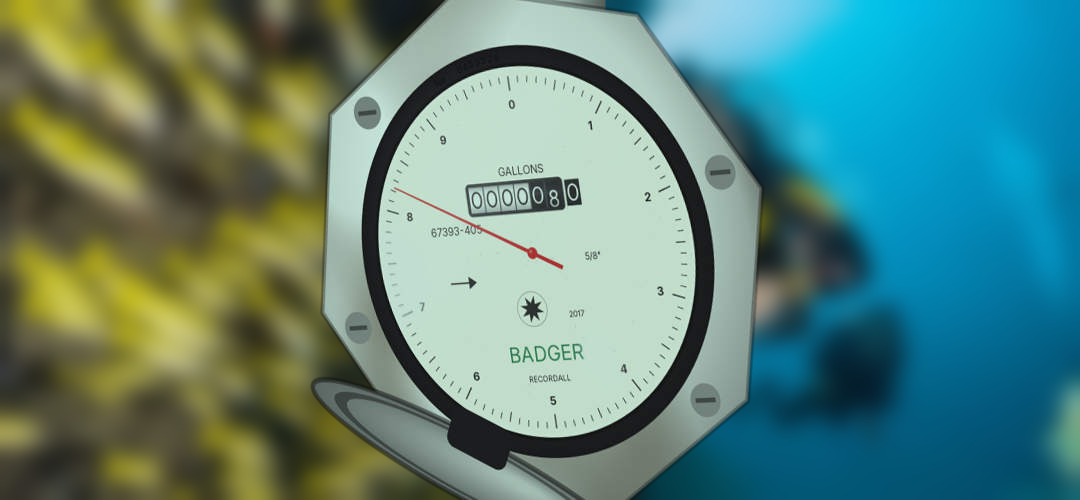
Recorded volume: **78.2** gal
